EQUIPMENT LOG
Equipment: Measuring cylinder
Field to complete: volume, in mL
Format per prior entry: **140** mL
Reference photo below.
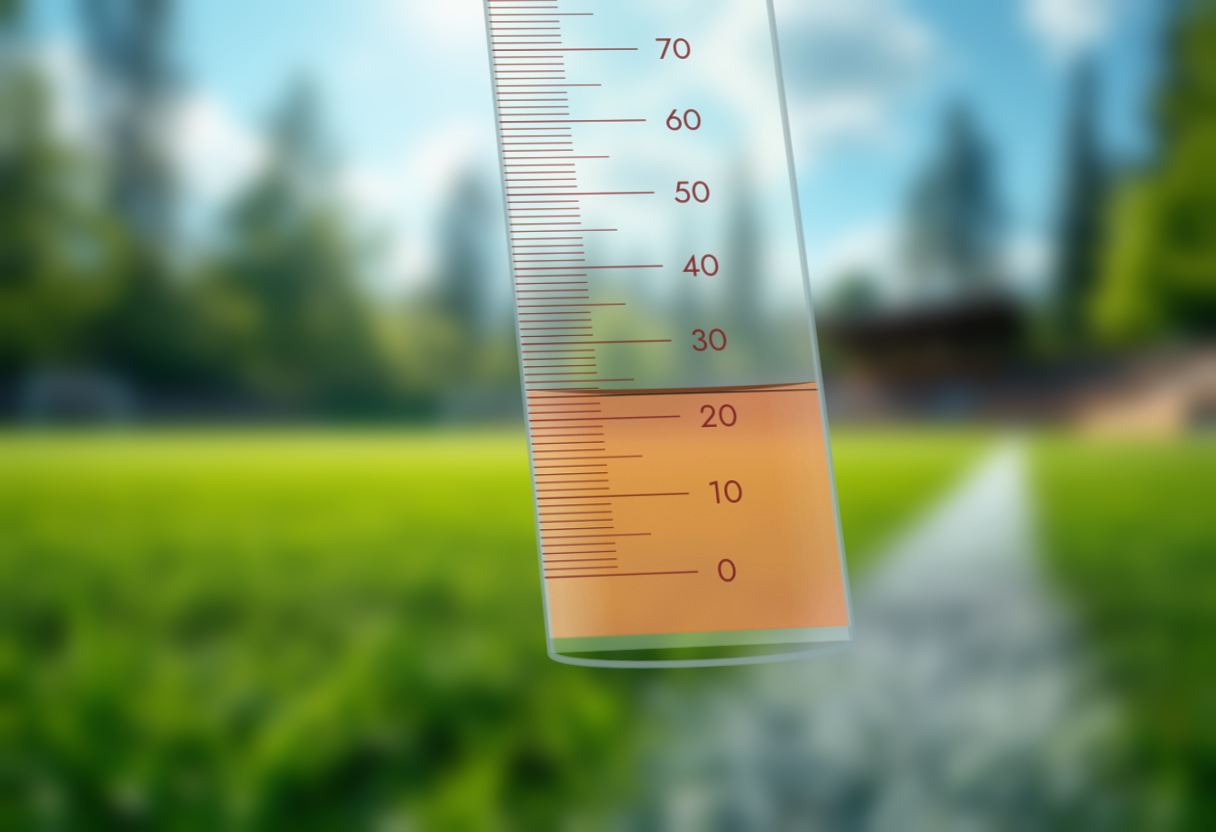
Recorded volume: **23** mL
